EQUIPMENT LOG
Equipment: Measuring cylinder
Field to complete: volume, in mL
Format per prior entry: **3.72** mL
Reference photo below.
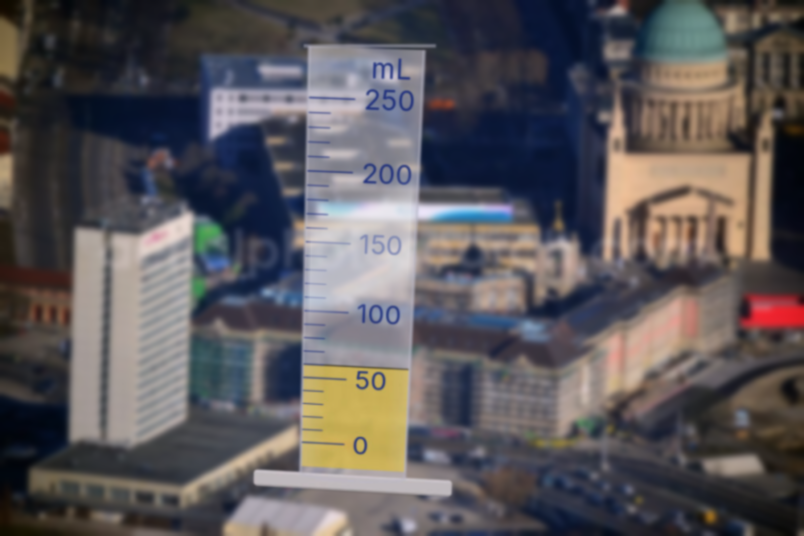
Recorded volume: **60** mL
